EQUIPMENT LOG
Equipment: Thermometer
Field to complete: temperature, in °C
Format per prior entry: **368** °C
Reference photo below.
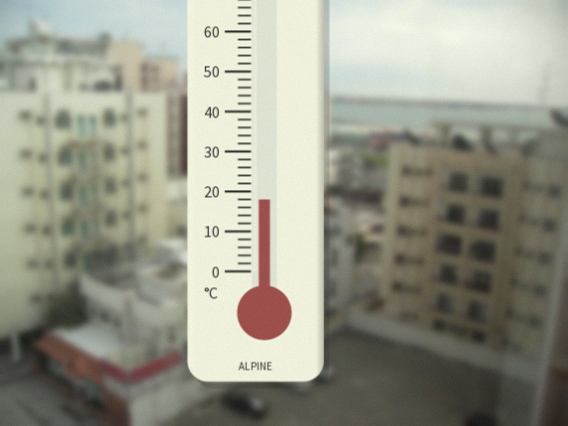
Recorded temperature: **18** °C
